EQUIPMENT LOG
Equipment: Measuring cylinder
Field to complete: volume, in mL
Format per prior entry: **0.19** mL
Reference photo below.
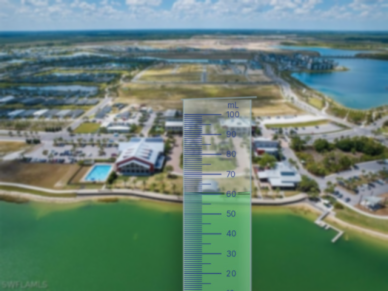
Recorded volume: **60** mL
